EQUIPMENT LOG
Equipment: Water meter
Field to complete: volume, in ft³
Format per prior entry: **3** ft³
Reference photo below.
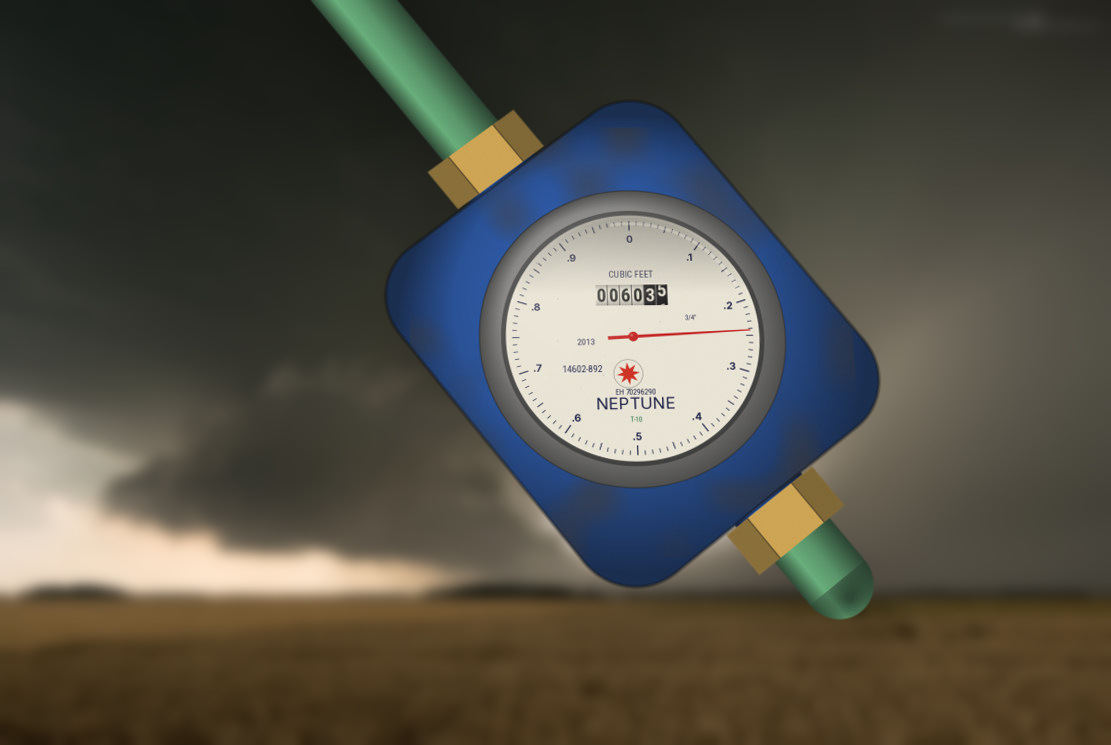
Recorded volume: **6035.24** ft³
